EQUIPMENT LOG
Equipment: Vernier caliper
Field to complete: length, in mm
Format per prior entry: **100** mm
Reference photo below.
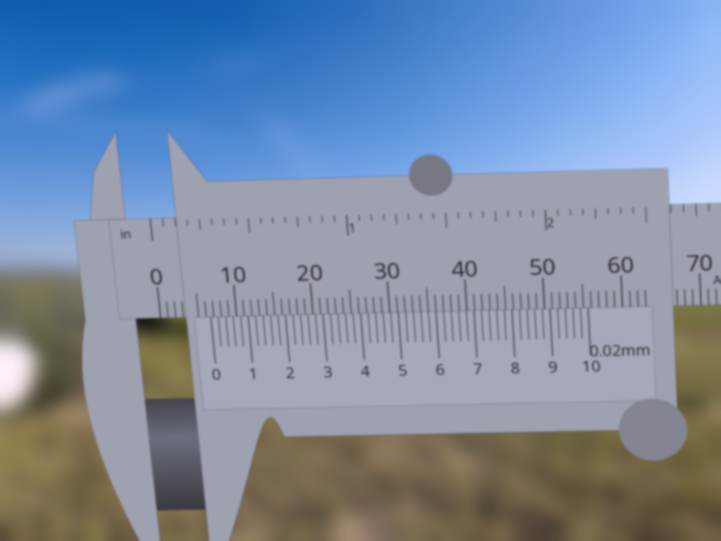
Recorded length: **6.6** mm
